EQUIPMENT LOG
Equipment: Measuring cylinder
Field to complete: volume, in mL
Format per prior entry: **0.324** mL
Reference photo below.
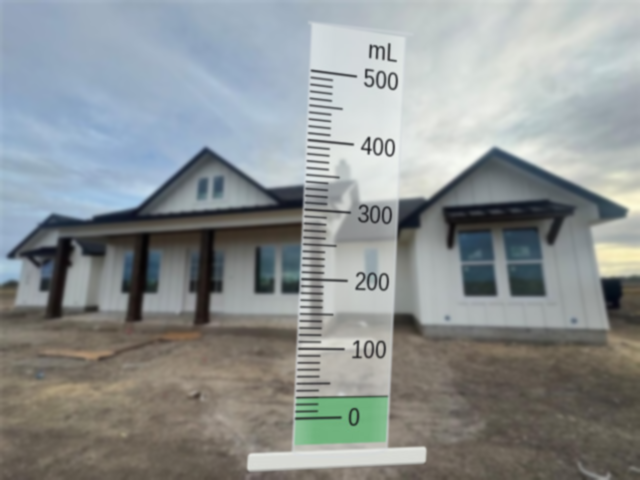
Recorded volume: **30** mL
